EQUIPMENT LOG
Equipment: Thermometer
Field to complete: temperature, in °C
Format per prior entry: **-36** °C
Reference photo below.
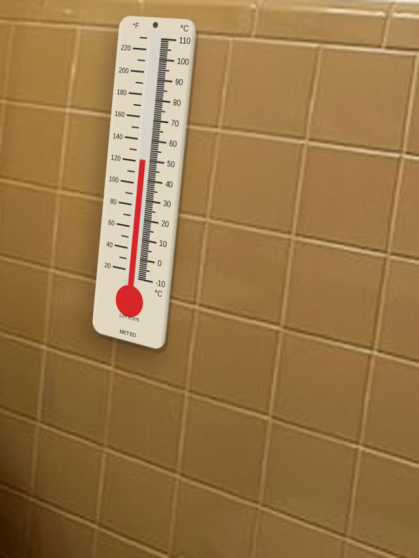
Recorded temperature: **50** °C
